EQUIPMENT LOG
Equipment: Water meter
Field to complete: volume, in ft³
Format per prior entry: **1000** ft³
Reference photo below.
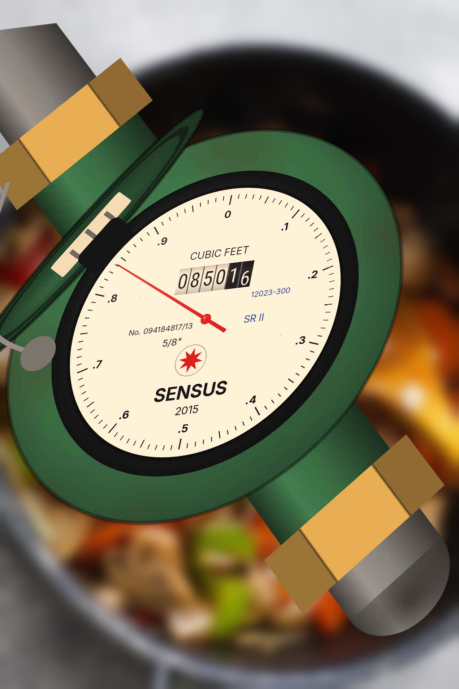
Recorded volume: **85015.84** ft³
